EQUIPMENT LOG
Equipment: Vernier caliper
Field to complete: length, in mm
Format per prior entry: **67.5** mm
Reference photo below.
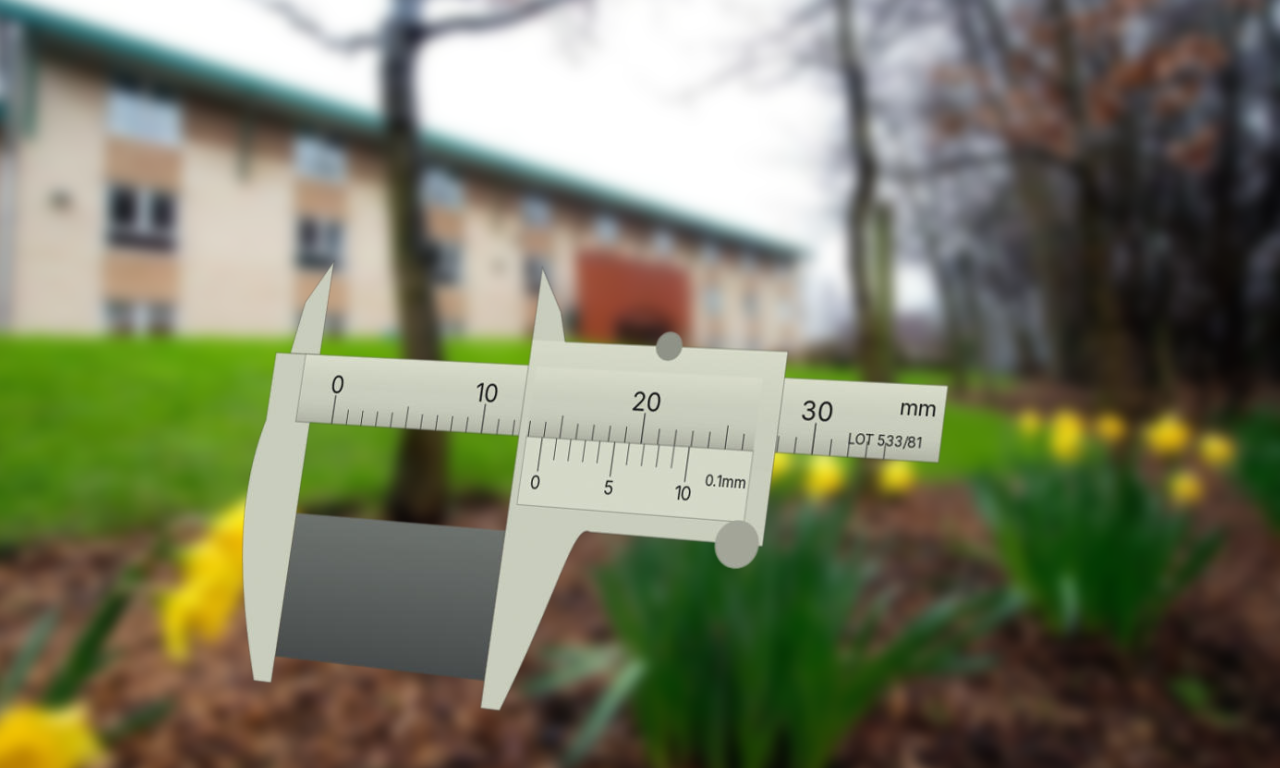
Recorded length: **13.9** mm
